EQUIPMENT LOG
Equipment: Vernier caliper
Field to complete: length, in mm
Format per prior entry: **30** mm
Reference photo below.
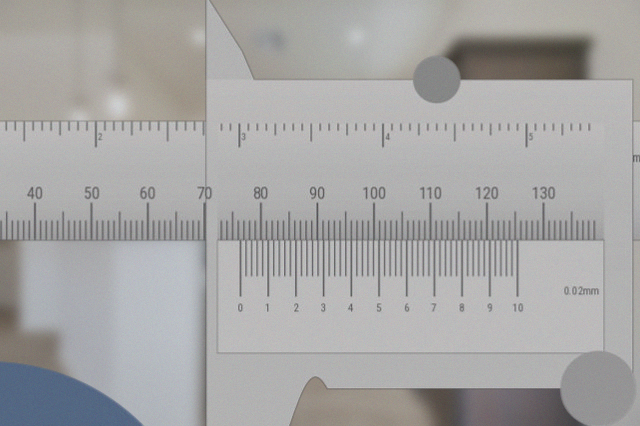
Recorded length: **76.4** mm
